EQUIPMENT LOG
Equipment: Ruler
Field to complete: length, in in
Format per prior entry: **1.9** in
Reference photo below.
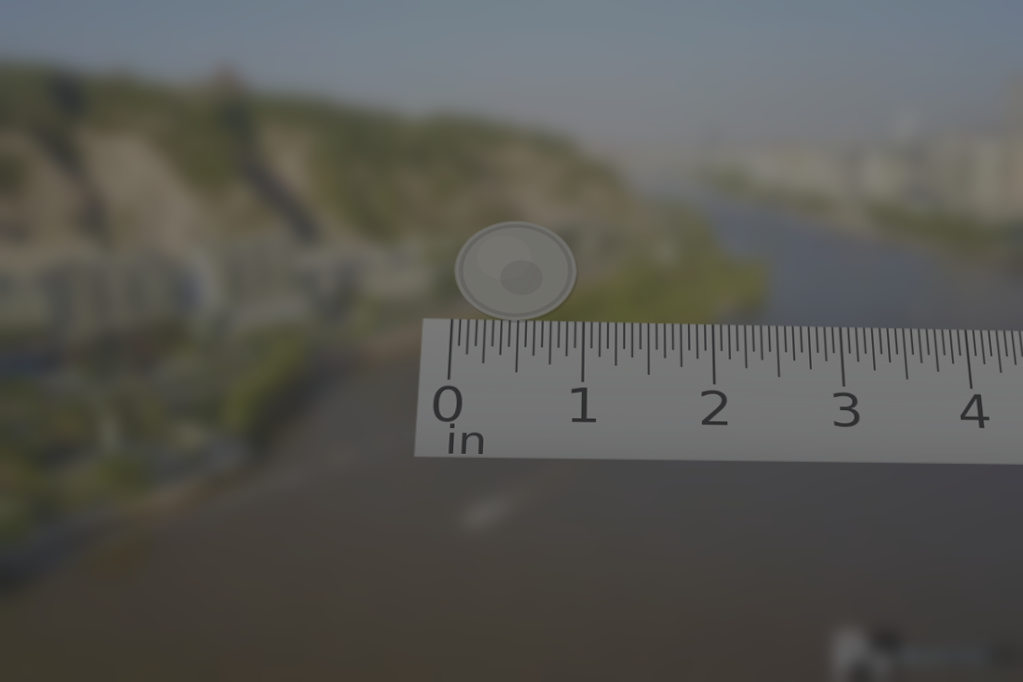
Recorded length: **0.9375** in
